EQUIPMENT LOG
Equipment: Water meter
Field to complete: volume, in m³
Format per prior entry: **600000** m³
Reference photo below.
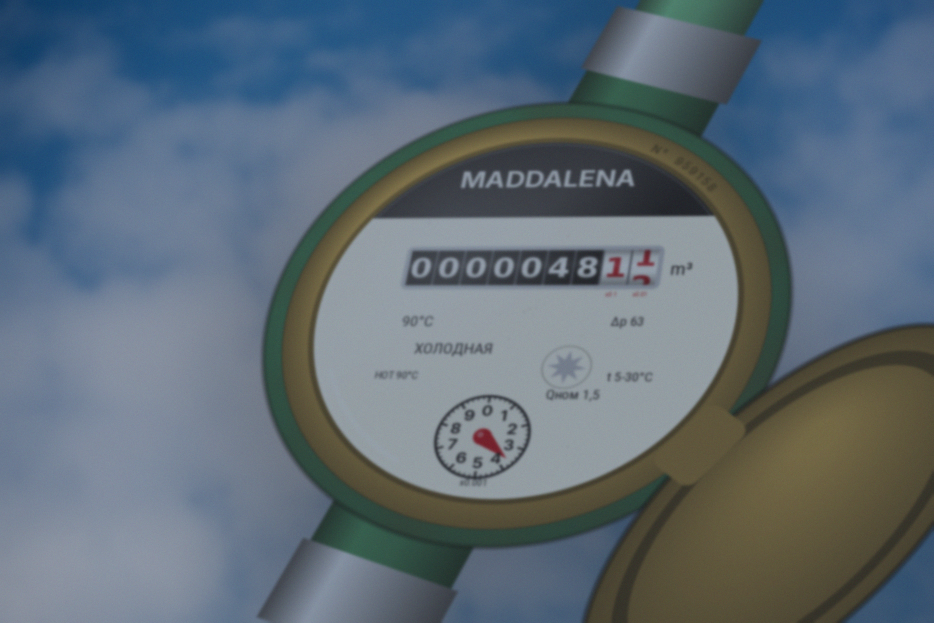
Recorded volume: **48.113** m³
